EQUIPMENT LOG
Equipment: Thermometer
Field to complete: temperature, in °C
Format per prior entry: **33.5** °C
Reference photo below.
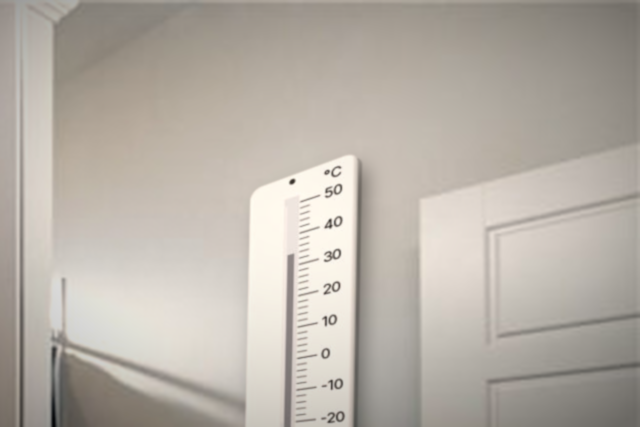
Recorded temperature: **34** °C
